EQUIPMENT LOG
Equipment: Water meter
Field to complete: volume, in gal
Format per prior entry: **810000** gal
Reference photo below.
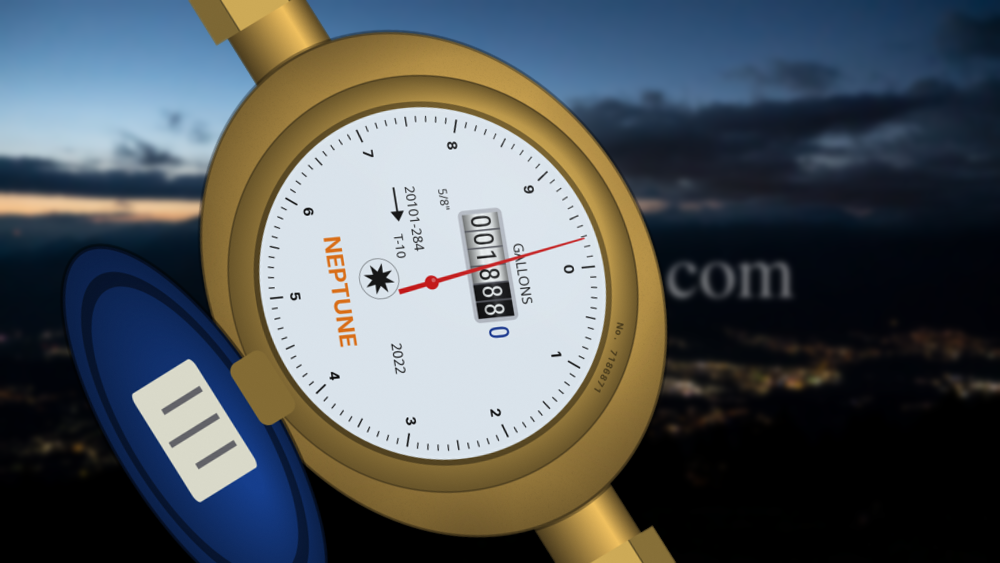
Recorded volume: **18879.7** gal
